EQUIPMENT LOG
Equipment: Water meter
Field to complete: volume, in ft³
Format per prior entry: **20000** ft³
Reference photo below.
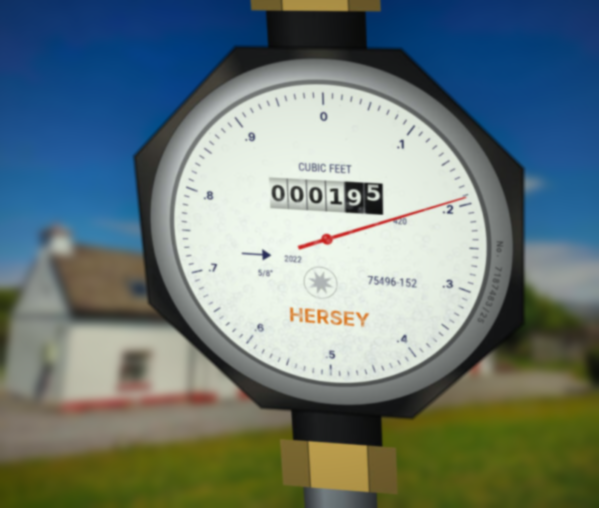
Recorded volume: **195.19** ft³
